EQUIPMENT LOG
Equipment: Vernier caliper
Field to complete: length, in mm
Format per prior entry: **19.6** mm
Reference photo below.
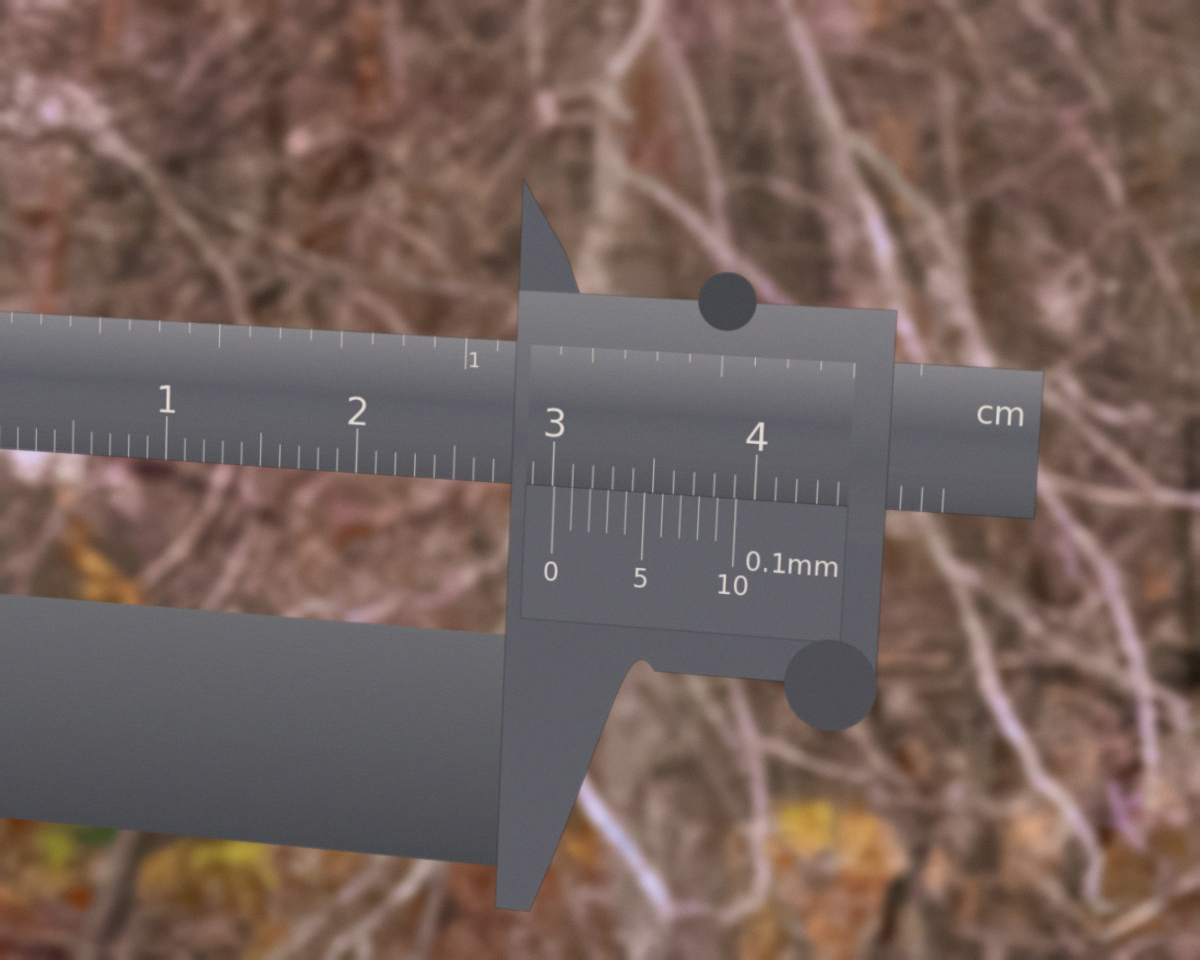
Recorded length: **30.1** mm
